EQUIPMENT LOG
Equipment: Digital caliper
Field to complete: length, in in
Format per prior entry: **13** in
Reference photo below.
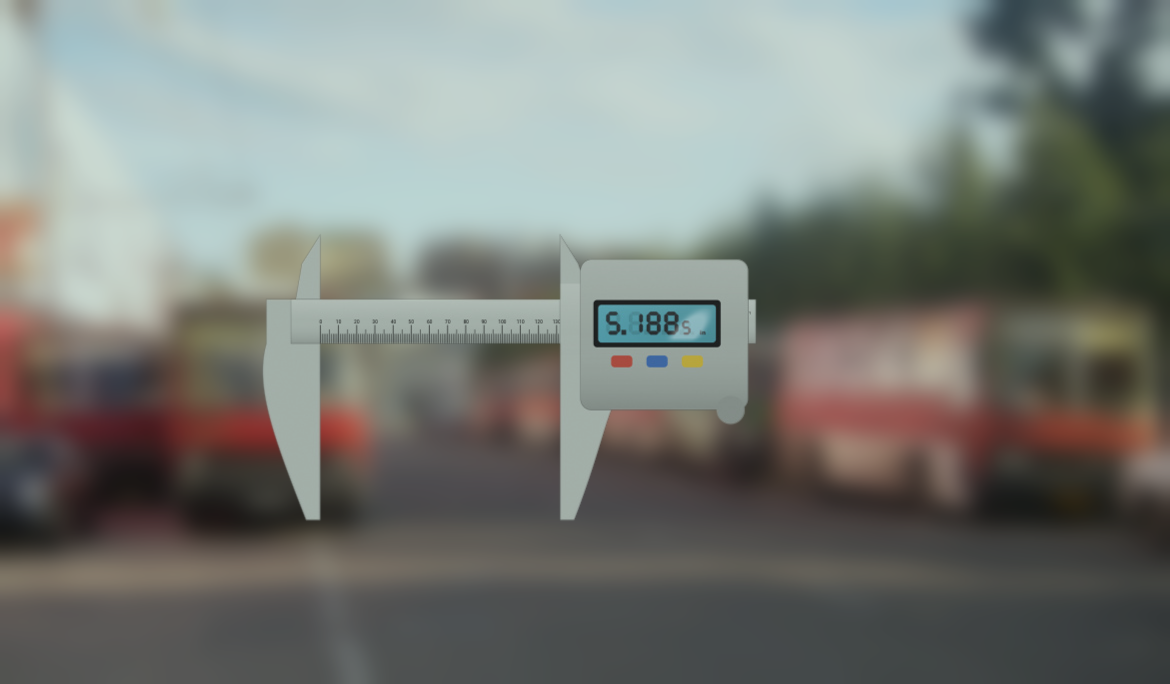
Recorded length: **5.1885** in
